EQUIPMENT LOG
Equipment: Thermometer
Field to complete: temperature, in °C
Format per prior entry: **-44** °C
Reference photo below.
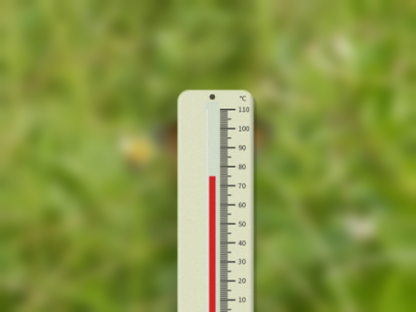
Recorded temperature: **75** °C
